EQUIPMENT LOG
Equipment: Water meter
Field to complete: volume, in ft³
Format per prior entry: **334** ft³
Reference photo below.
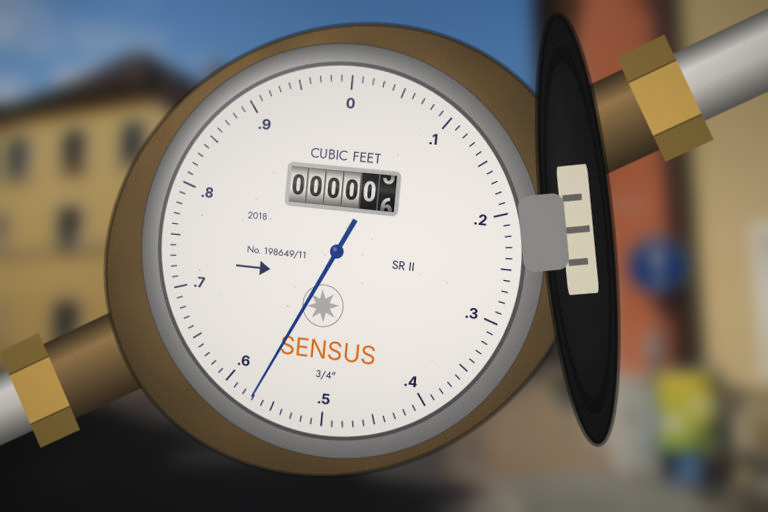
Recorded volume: **5.57** ft³
